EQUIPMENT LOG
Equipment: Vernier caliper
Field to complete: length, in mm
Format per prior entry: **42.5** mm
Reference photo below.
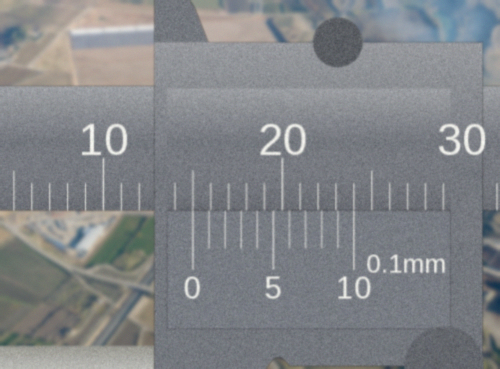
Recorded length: **15.0** mm
